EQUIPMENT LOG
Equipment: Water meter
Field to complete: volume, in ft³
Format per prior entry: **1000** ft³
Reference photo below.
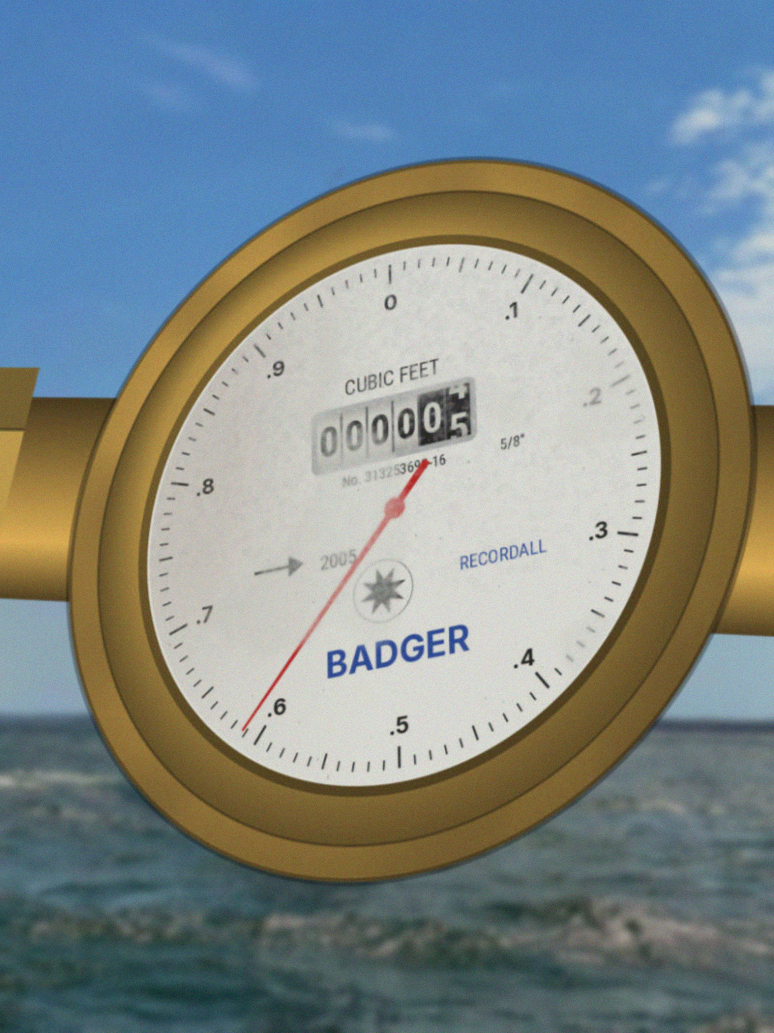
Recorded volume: **4.61** ft³
